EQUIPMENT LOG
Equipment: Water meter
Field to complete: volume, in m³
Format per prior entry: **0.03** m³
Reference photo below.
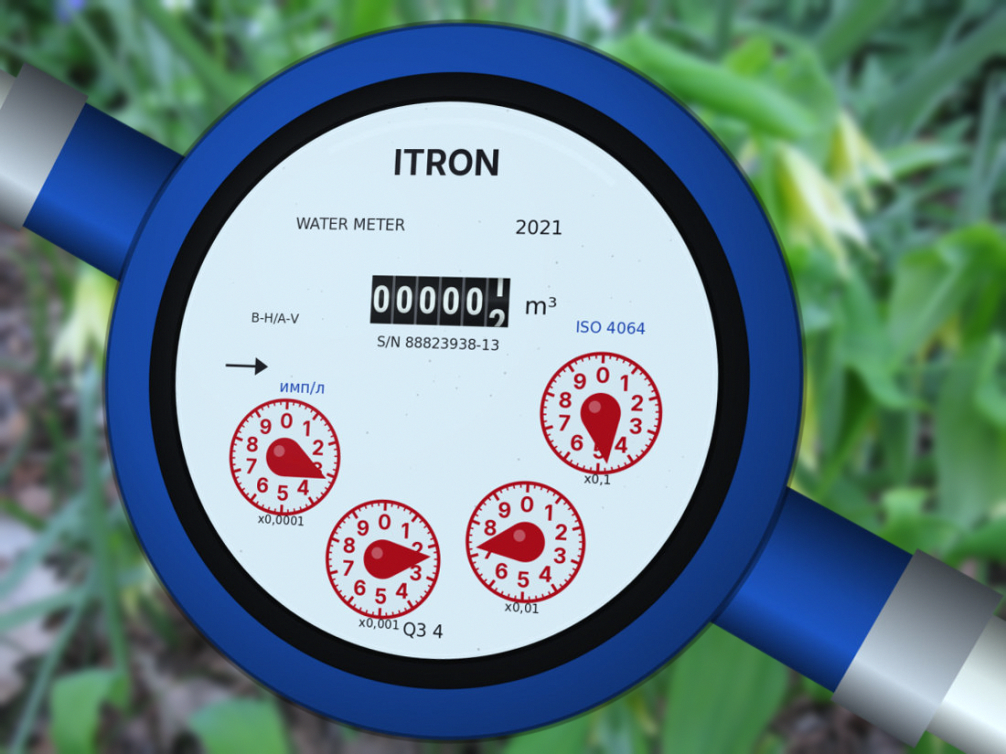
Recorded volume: **1.4723** m³
